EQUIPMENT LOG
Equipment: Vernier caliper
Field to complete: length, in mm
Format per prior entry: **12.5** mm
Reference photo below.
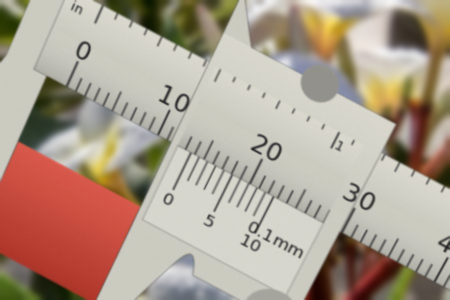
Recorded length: **13.6** mm
